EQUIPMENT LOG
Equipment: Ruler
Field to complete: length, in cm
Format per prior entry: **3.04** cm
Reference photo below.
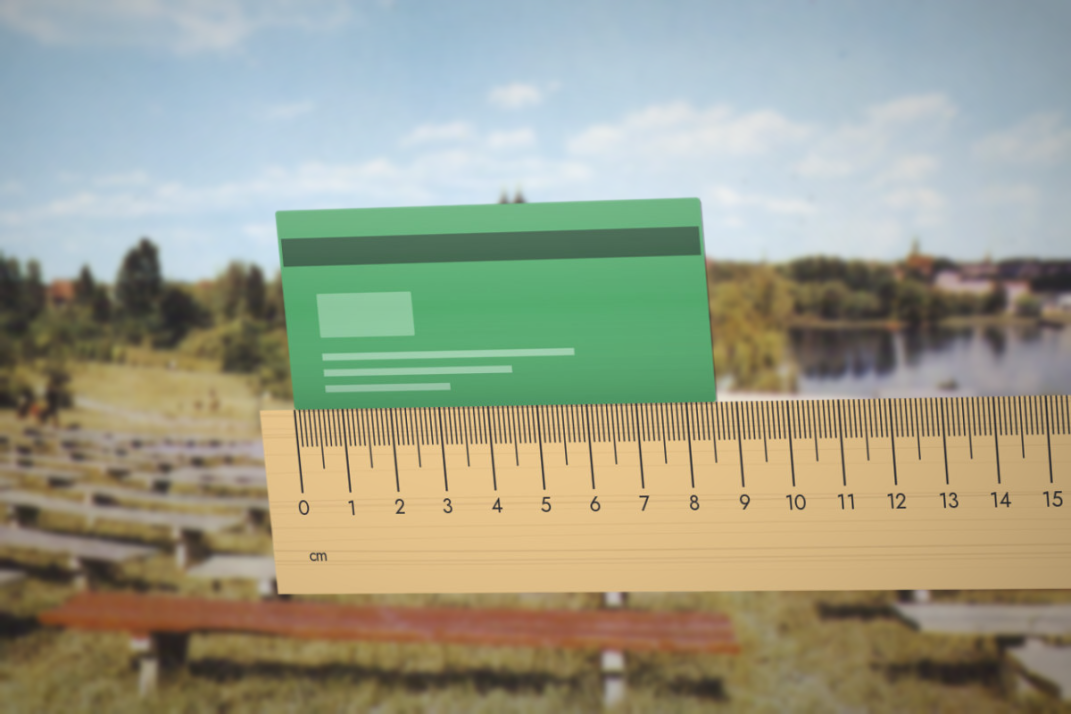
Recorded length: **8.6** cm
